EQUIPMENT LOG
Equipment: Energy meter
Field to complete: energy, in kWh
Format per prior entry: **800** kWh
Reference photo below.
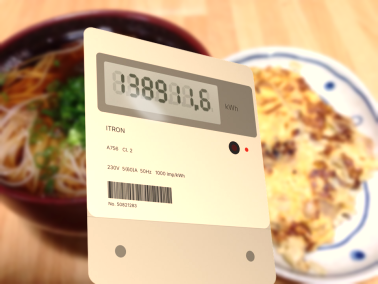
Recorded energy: **138911.6** kWh
